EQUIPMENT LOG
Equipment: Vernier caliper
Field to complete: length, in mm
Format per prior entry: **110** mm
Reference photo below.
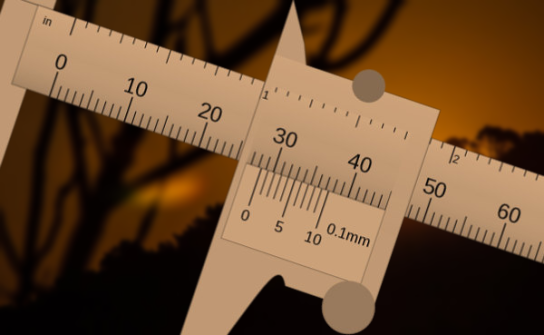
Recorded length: **28.4** mm
